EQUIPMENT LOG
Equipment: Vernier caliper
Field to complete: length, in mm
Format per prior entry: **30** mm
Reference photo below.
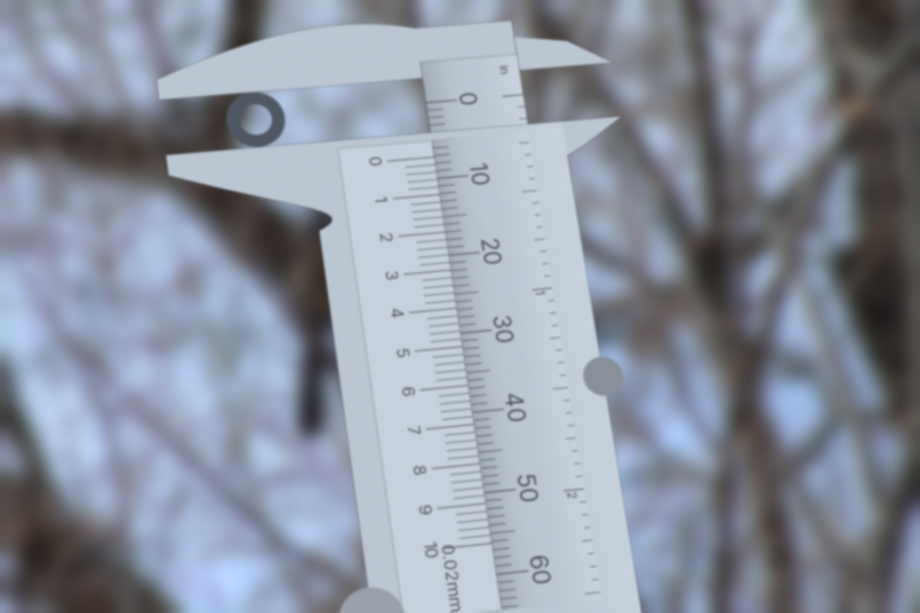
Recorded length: **7.2** mm
